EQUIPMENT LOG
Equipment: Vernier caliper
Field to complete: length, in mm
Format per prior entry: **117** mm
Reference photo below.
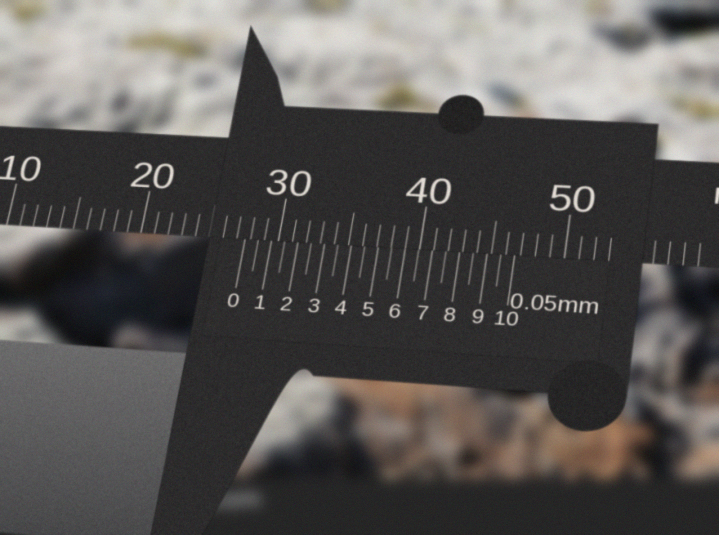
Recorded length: **27.6** mm
